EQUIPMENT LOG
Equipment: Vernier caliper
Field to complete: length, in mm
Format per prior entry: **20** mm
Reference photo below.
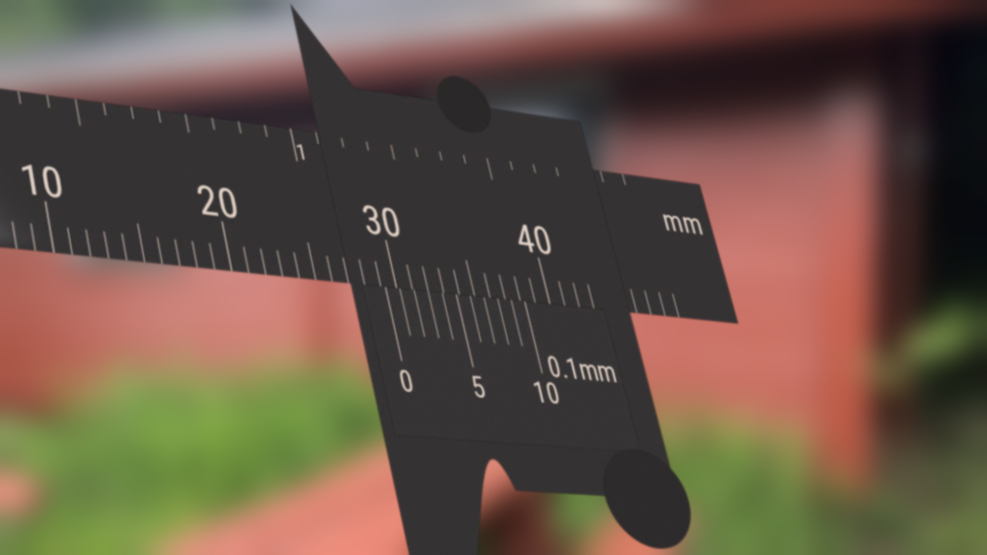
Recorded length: **29.3** mm
